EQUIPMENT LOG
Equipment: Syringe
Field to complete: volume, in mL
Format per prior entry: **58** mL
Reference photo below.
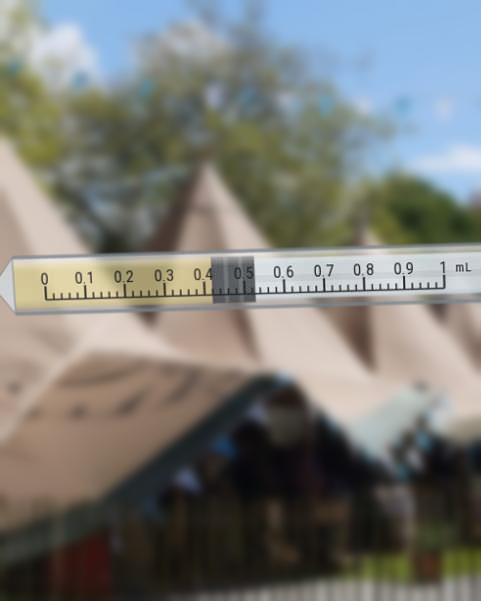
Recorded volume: **0.42** mL
